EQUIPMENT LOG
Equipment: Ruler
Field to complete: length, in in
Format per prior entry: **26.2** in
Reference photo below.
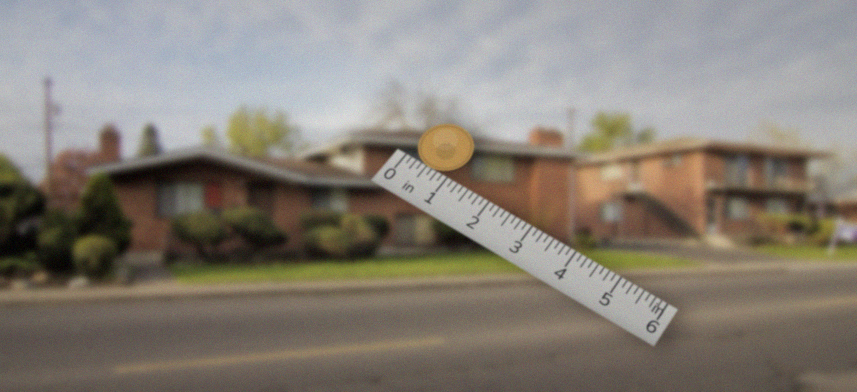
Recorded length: **1.125** in
